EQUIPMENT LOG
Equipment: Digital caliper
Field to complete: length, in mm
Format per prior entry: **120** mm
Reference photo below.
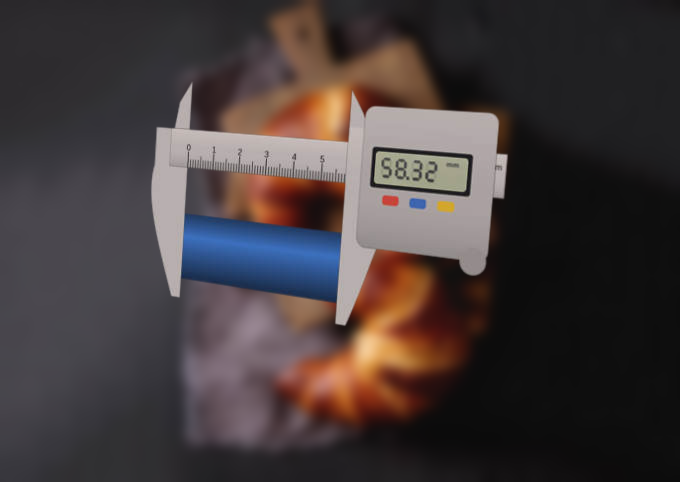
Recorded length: **58.32** mm
